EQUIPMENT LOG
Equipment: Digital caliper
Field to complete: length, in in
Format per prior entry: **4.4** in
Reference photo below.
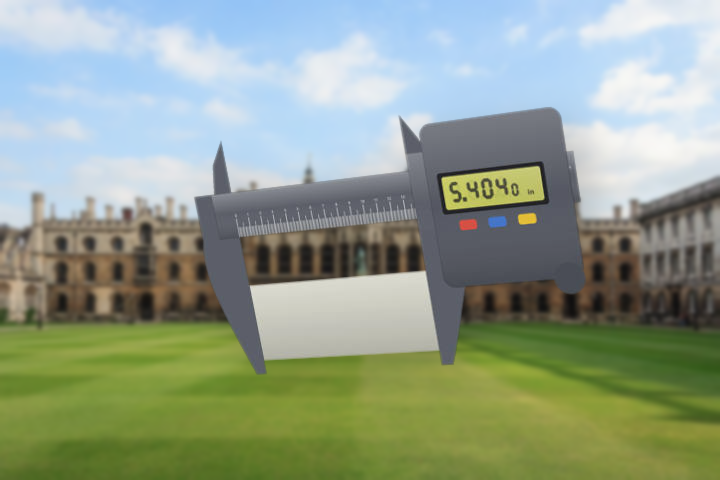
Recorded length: **5.4040** in
